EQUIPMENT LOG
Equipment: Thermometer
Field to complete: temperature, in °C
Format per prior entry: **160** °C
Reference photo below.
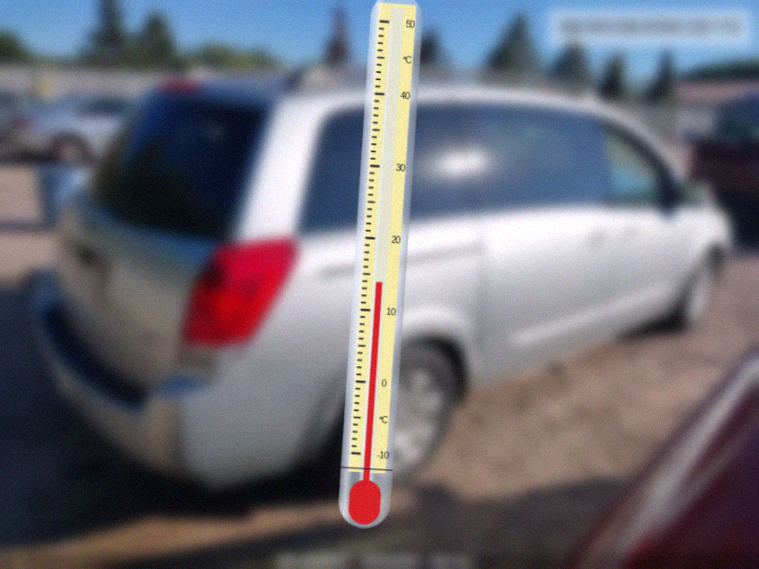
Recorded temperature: **14** °C
